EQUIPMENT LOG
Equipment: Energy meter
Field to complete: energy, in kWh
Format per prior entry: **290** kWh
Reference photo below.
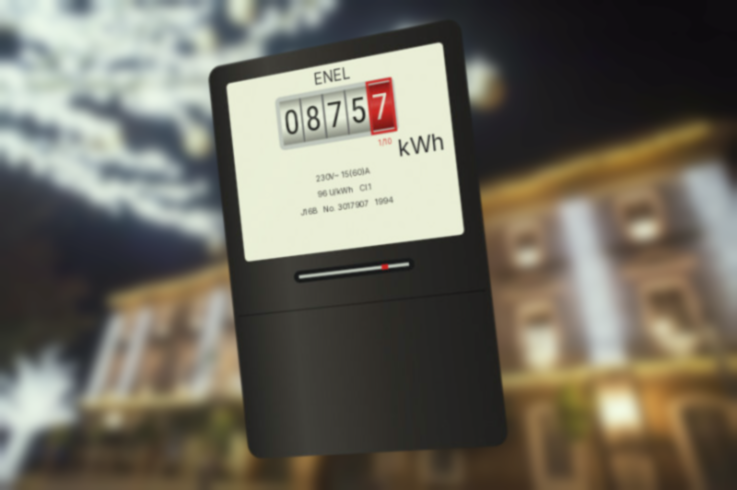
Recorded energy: **875.7** kWh
